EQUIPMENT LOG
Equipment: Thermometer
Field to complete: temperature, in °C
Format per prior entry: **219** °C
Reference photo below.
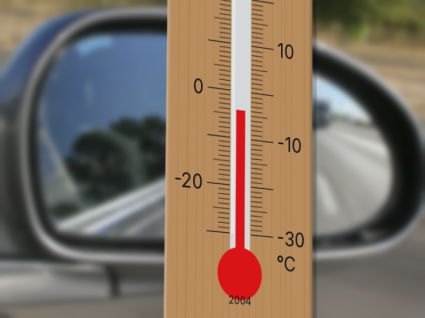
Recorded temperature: **-4** °C
